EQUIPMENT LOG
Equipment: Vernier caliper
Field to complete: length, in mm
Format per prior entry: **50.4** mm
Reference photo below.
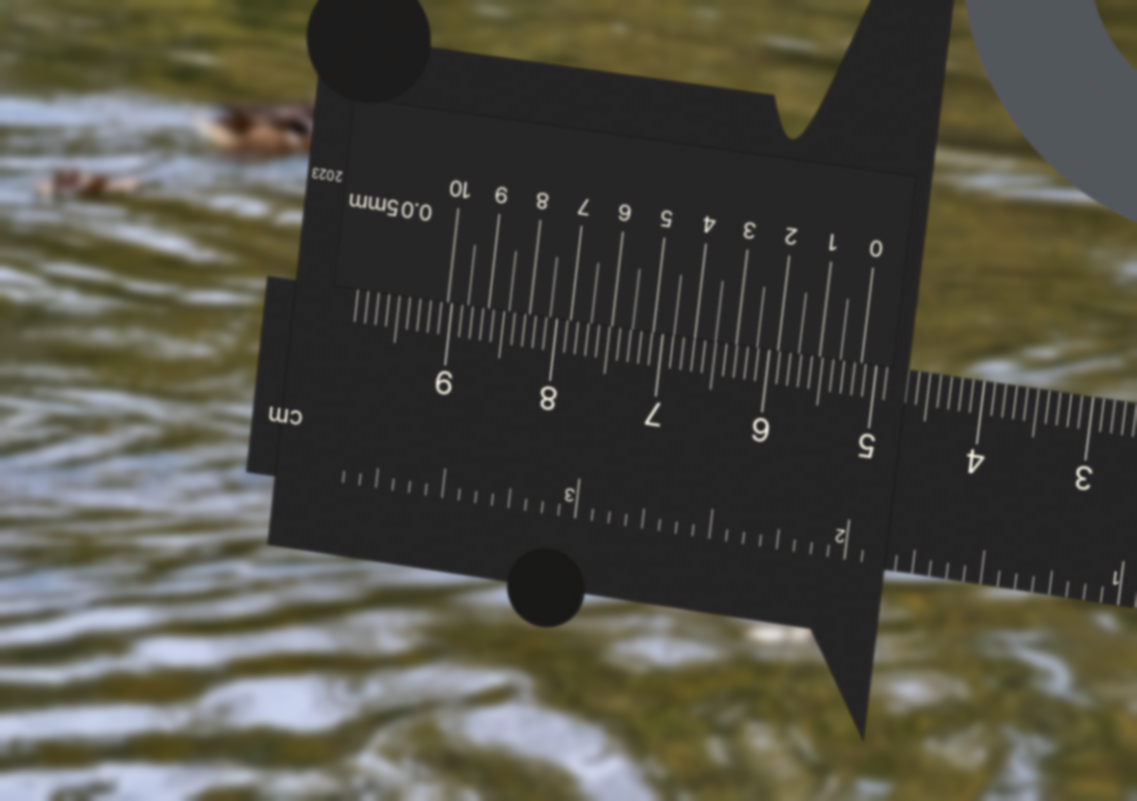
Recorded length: **51.4** mm
